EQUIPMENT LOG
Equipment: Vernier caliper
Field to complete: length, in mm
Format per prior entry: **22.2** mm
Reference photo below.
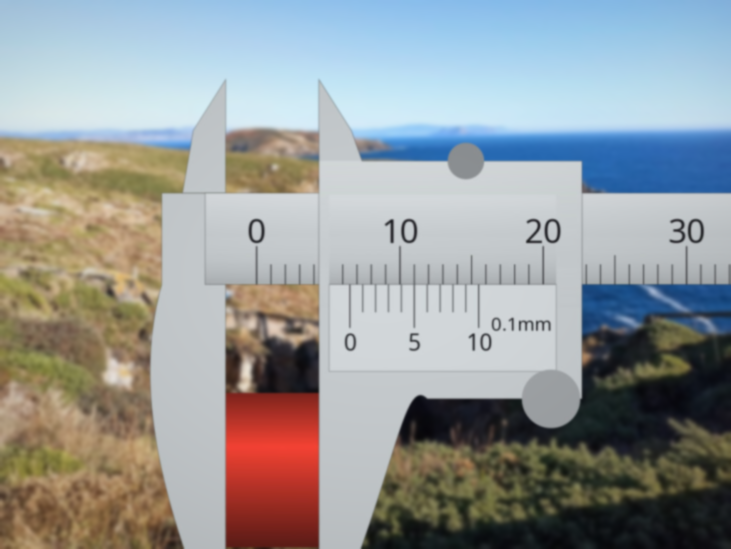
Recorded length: **6.5** mm
